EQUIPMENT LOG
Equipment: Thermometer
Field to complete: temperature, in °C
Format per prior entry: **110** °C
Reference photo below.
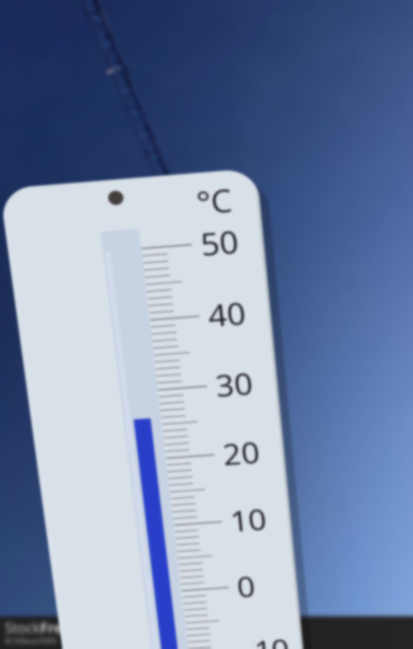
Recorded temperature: **26** °C
